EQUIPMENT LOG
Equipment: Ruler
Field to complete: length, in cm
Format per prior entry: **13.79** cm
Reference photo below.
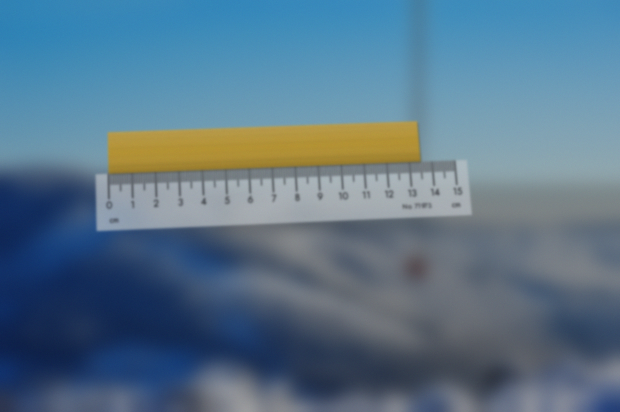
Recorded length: **13.5** cm
